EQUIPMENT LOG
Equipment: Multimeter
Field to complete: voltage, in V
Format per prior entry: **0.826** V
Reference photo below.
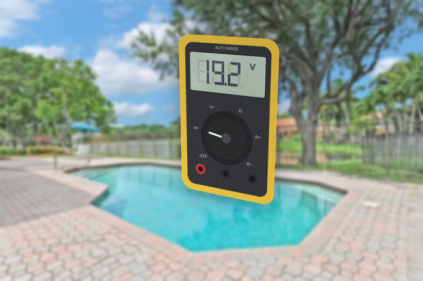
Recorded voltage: **19.2** V
